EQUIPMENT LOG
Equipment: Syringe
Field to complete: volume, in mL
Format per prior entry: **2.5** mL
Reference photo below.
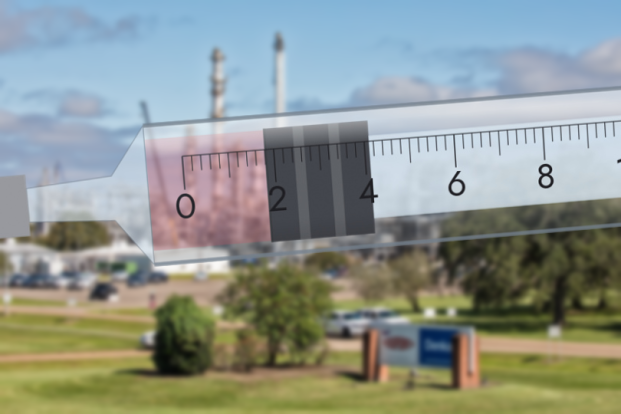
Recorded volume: **1.8** mL
